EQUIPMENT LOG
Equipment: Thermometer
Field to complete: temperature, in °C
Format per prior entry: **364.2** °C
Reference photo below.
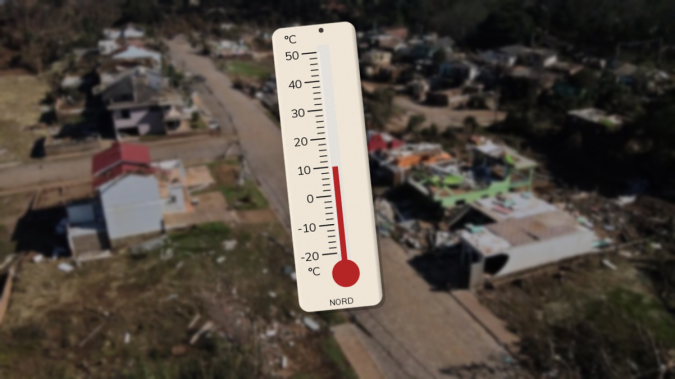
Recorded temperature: **10** °C
